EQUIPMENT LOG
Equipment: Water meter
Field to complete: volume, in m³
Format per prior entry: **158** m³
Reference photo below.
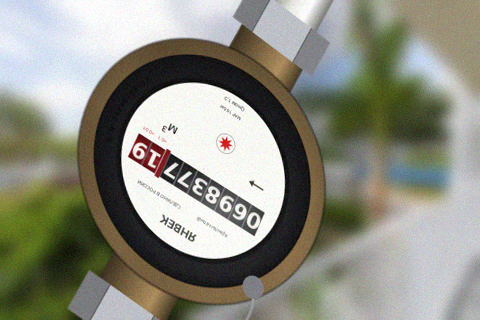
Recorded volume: **698377.19** m³
